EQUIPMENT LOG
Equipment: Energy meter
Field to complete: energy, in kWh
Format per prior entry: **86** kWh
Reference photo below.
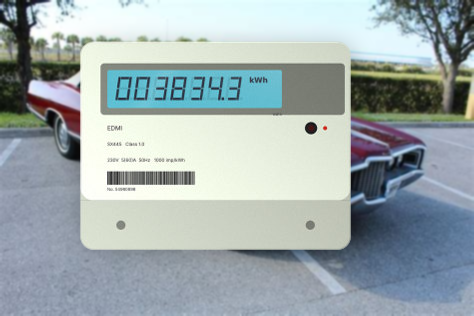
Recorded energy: **3834.3** kWh
